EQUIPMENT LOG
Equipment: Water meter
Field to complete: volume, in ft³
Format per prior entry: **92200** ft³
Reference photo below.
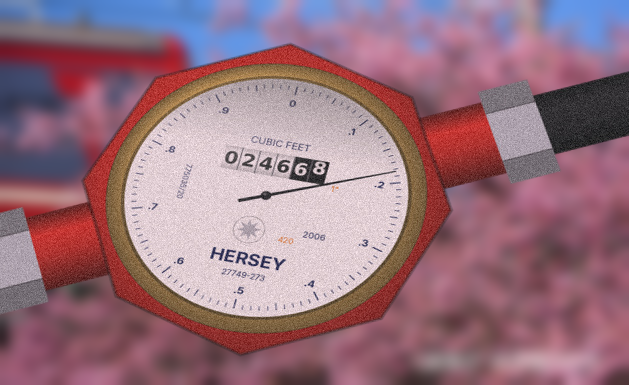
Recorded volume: **24668.18** ft³
